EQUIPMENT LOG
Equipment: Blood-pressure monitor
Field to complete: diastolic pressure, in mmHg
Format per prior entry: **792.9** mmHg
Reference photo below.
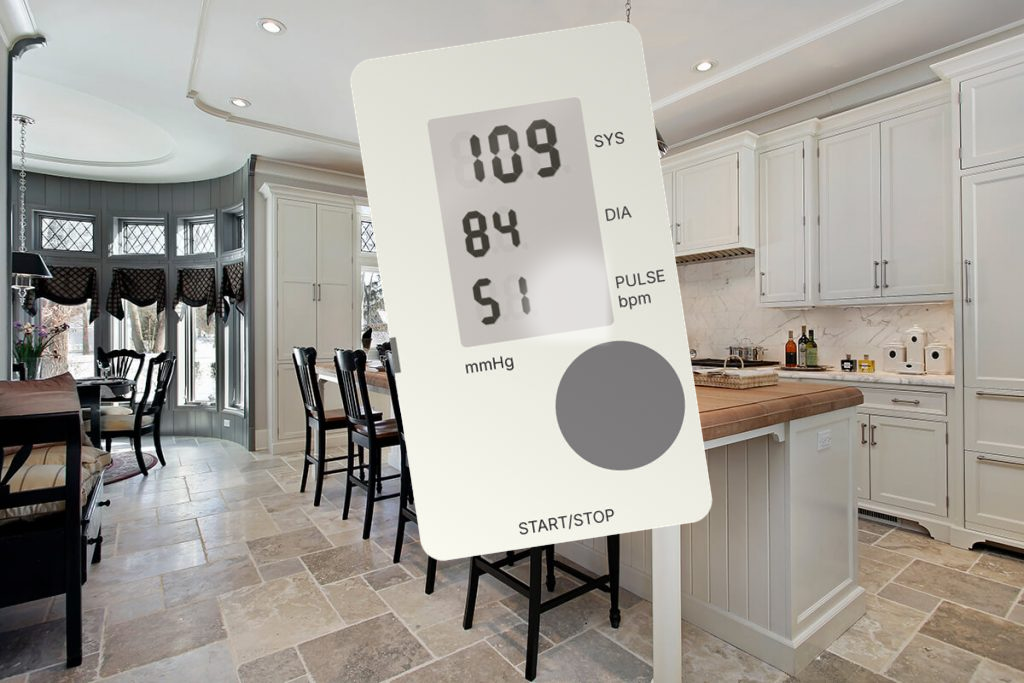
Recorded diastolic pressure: **84** mmHg
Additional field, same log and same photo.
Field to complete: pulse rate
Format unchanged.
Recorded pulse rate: **51** bpm
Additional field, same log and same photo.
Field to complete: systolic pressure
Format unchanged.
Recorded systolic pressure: **109** mmHg
